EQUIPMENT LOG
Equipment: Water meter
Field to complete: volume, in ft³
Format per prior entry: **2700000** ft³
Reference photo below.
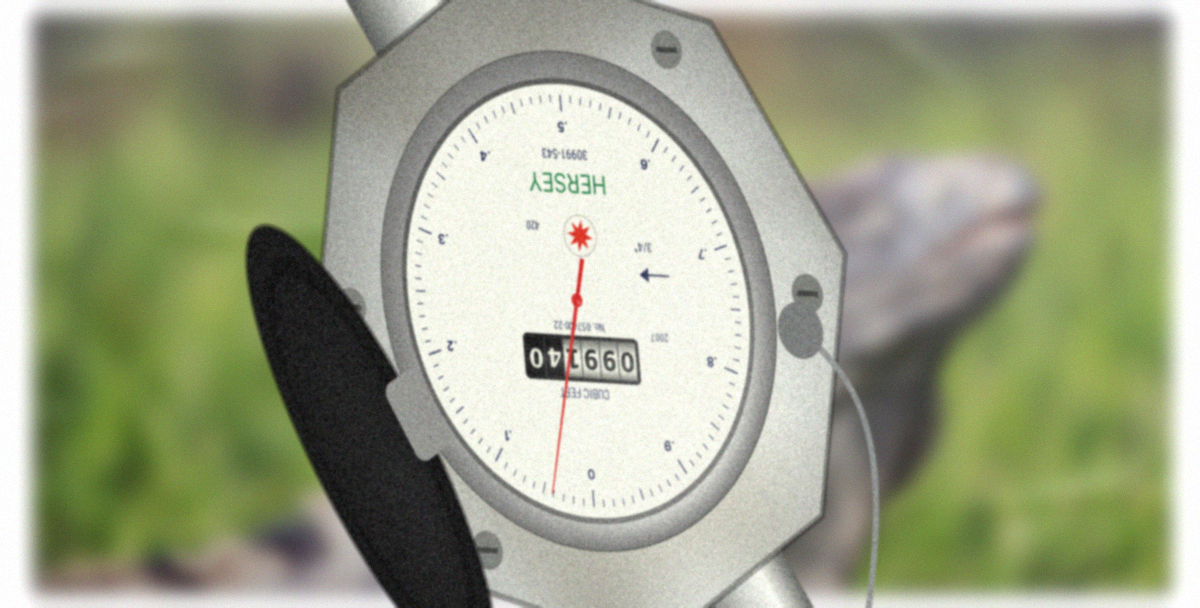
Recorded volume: **99140.04** ft³
